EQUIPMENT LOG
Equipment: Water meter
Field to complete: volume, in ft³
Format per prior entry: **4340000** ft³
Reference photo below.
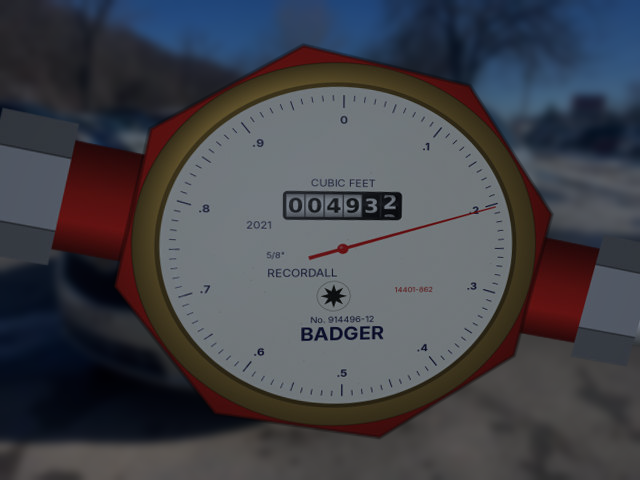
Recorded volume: **4932.20** ft³
